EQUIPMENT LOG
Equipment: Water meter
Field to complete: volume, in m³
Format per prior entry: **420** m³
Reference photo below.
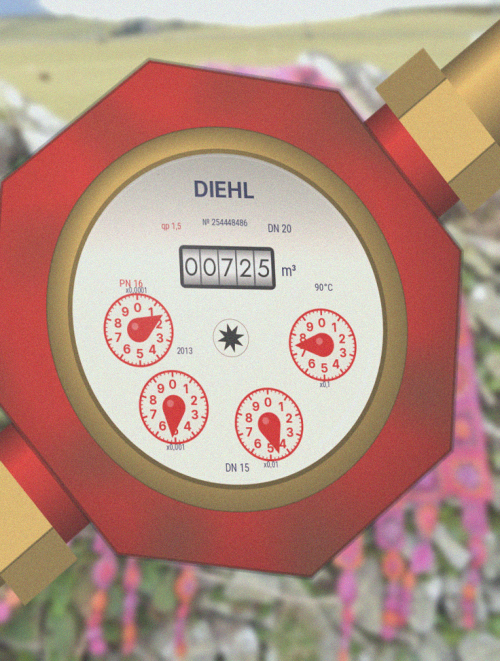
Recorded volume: **725.7451** m³
